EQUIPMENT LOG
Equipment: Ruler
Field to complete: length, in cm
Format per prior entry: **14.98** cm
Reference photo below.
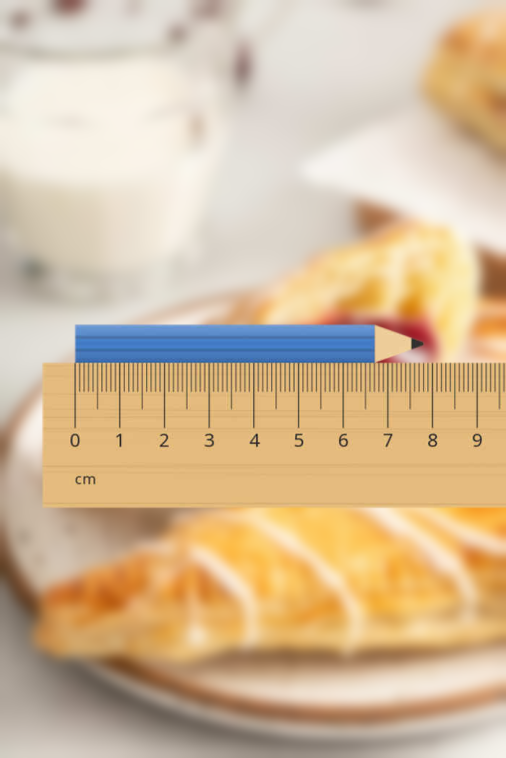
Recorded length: **7.8** cm
